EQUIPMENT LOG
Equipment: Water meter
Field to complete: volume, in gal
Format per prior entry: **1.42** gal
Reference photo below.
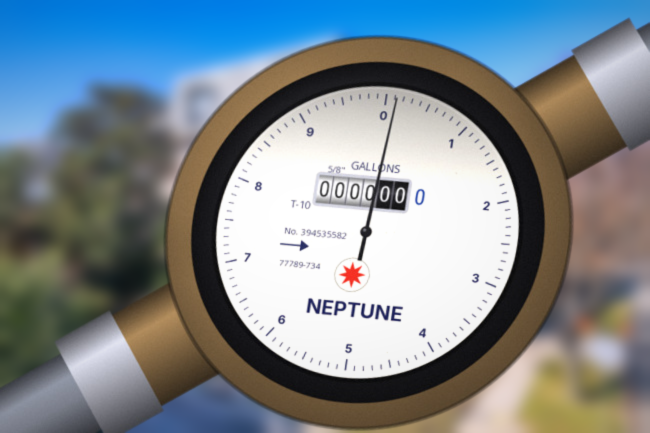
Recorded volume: **0.1** gal
